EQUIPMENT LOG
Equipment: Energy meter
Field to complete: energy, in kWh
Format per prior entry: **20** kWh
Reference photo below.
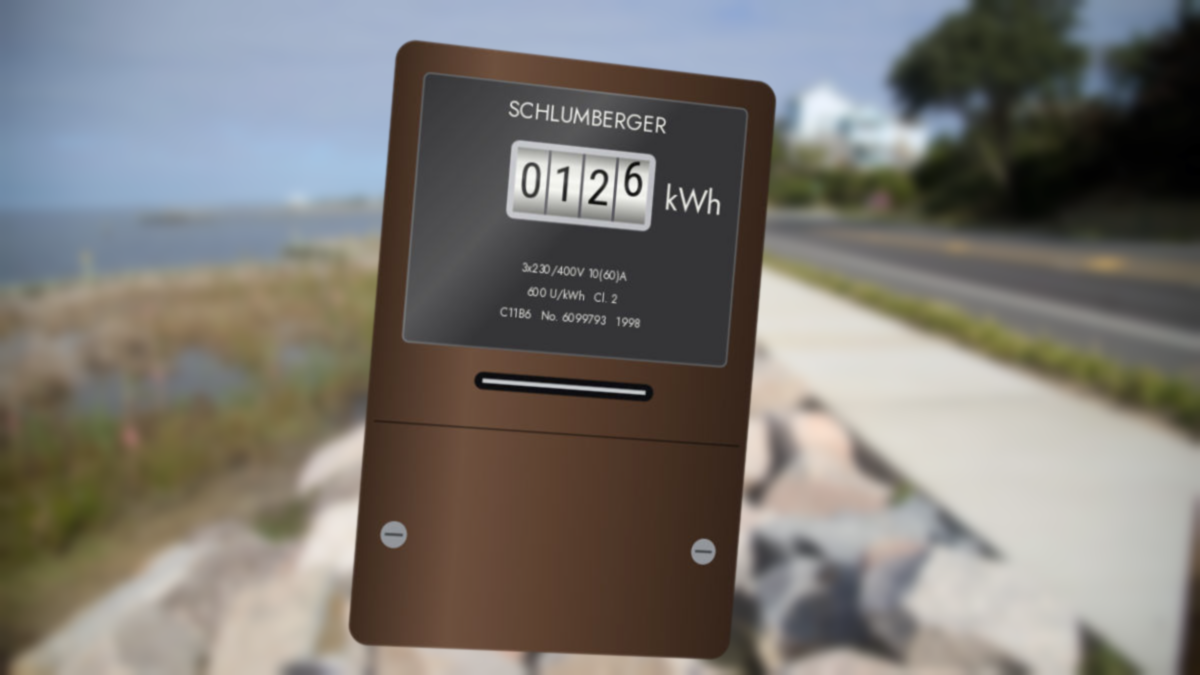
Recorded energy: **126** kWh
